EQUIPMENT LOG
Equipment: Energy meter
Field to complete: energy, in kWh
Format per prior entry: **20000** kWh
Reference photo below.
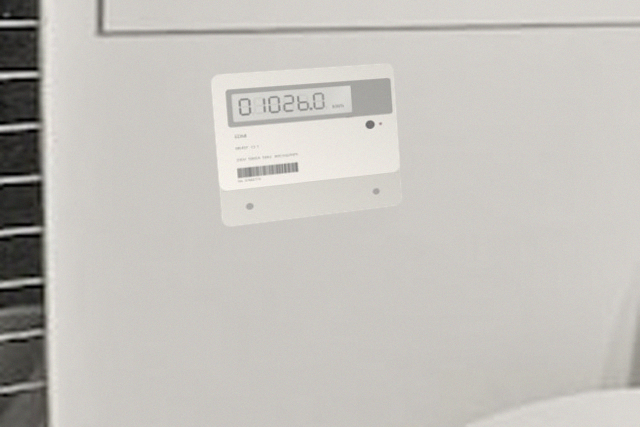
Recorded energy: **1026.0** kWh
